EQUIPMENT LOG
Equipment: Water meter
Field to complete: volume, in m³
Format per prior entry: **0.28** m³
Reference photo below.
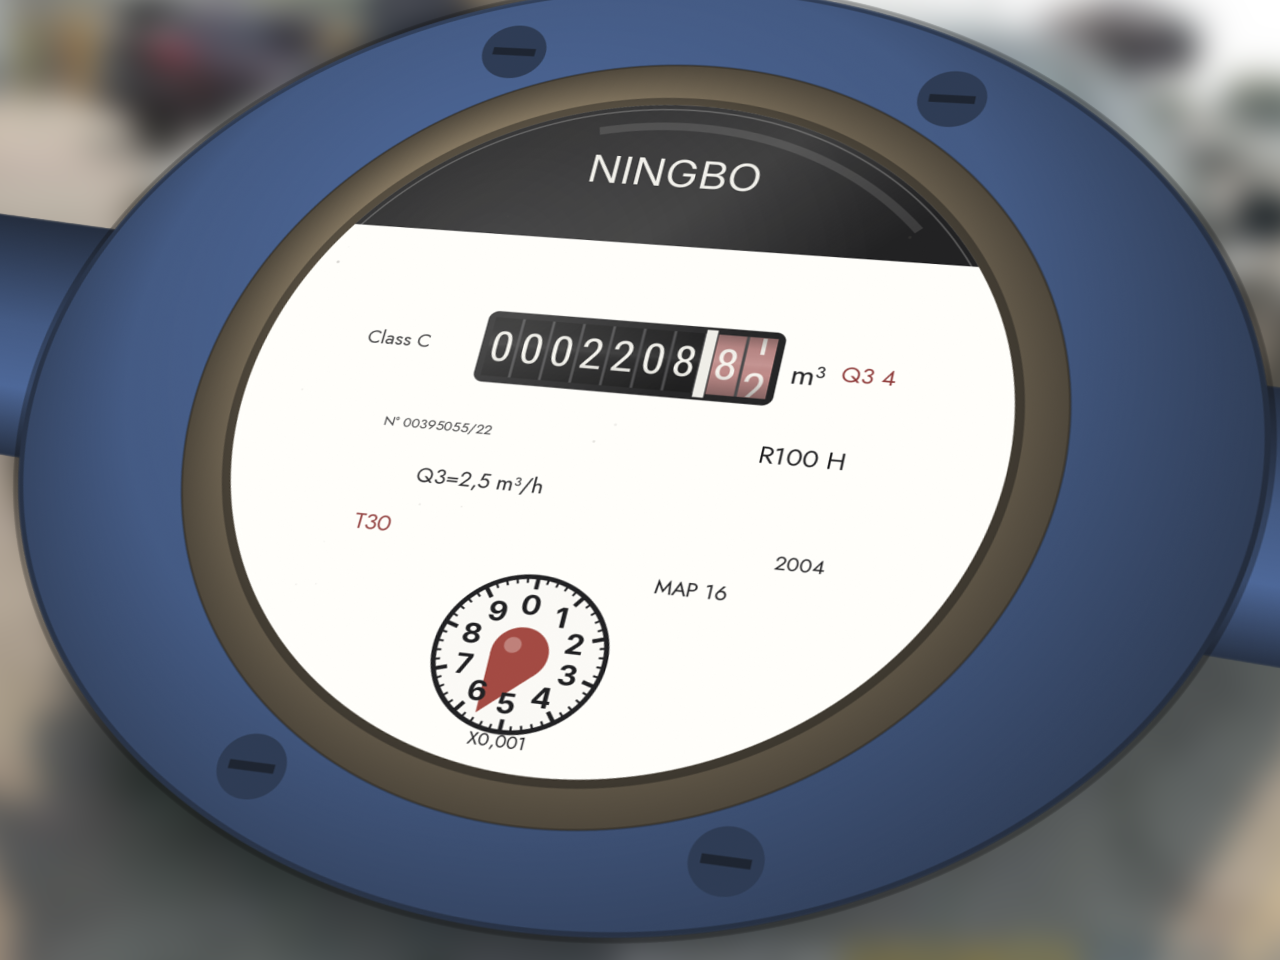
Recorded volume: **2208.815** m³
